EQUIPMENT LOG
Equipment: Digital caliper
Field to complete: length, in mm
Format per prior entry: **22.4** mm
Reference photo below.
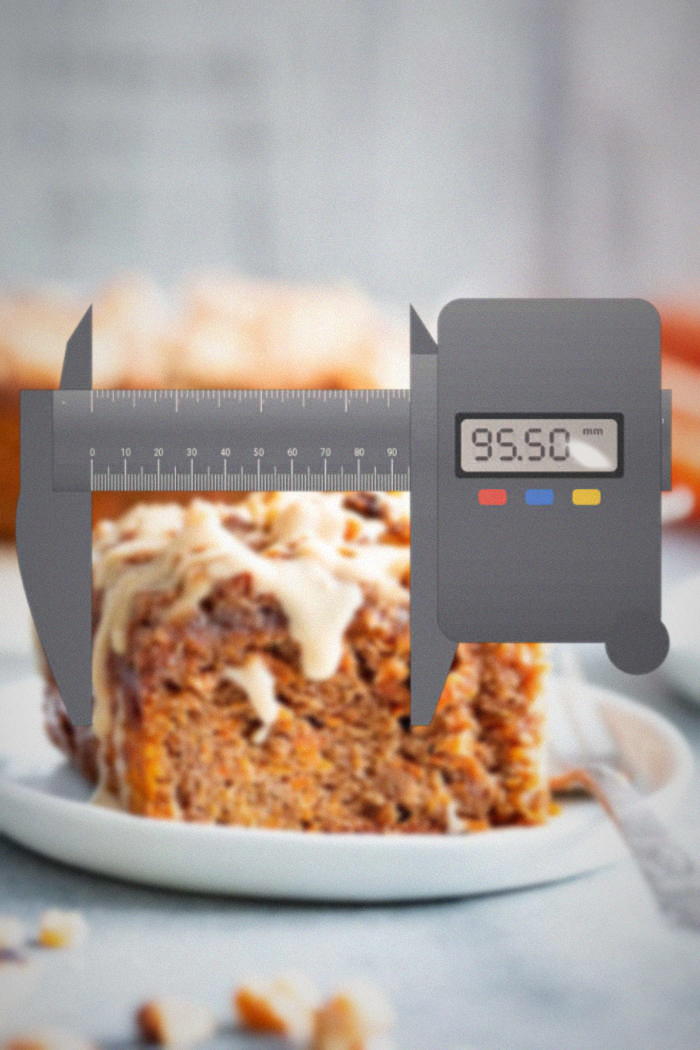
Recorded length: **95.50** mm
